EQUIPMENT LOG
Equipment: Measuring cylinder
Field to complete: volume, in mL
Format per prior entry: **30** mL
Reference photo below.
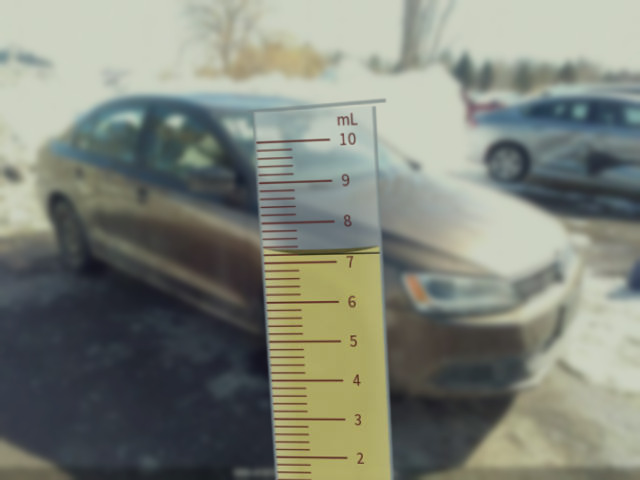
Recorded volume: **7.2** mL
